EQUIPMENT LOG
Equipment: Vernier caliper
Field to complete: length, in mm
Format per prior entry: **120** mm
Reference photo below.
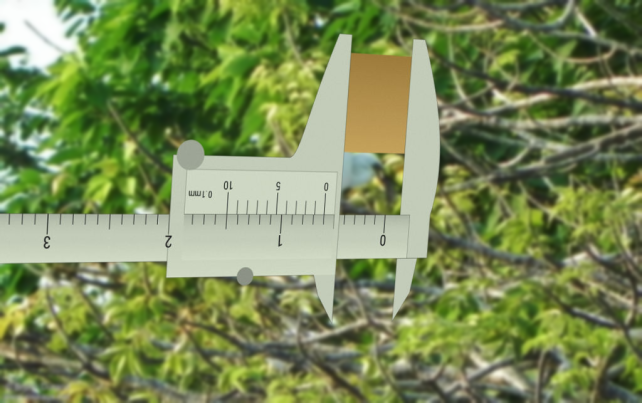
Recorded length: **6.0** mm
